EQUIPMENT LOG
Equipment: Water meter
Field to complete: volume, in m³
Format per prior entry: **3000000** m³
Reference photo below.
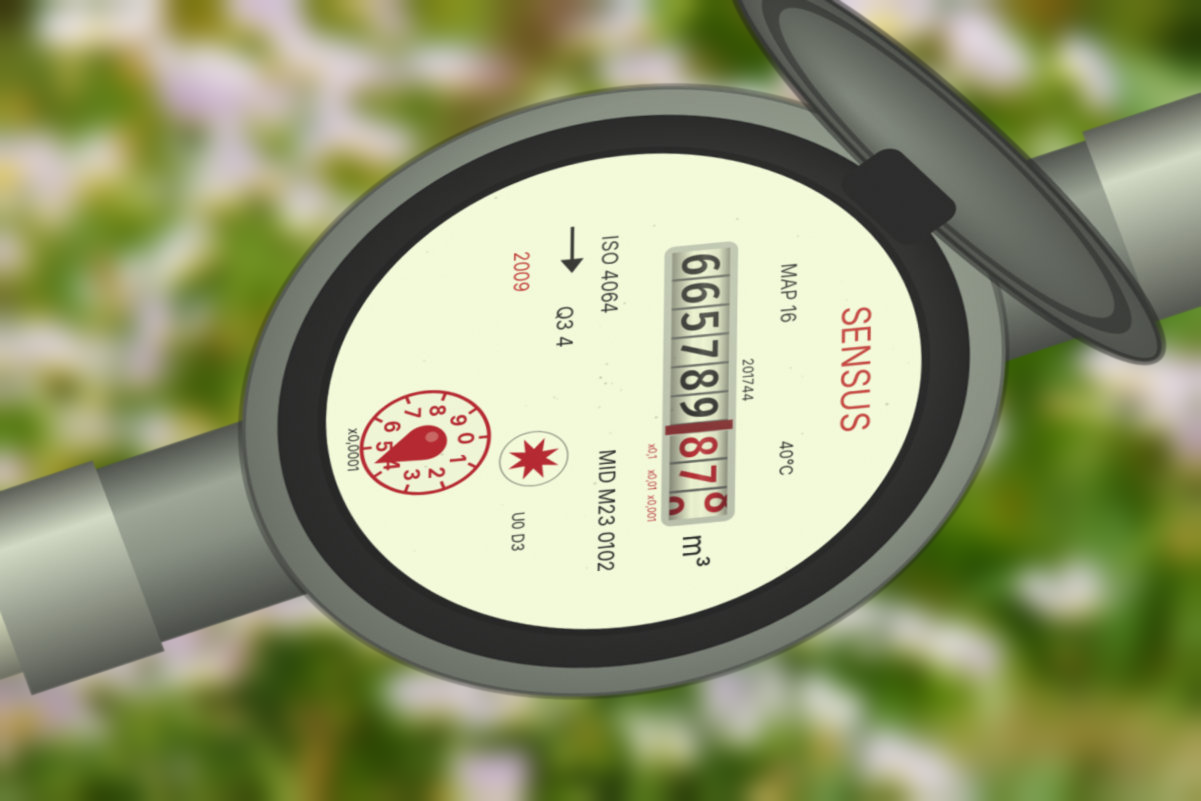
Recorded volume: **665789.8784** m³
